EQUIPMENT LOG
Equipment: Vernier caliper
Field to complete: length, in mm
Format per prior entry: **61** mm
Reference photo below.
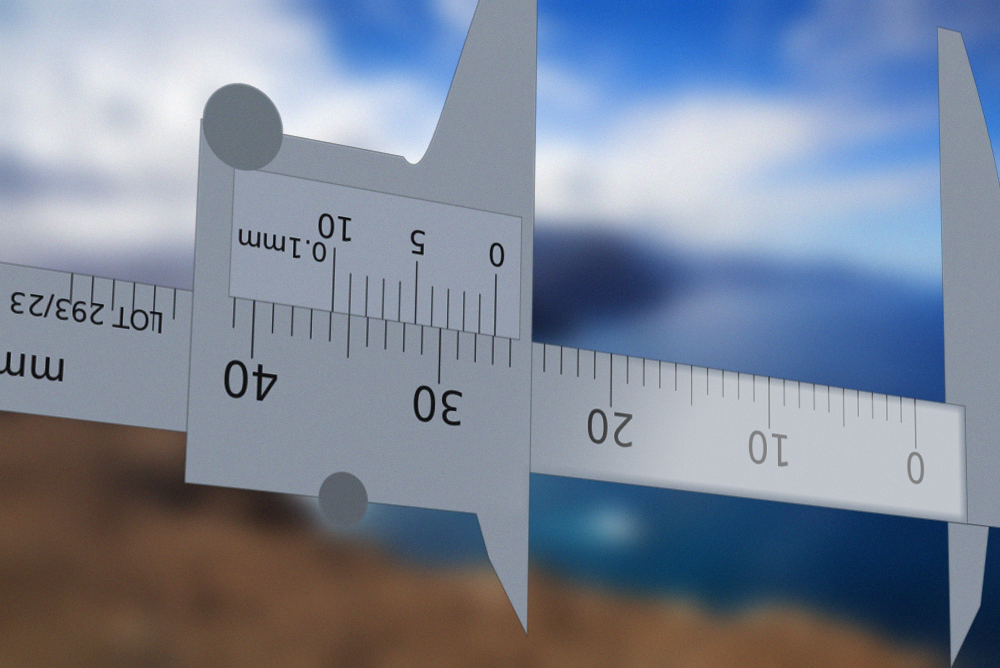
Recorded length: **26.9** mm
